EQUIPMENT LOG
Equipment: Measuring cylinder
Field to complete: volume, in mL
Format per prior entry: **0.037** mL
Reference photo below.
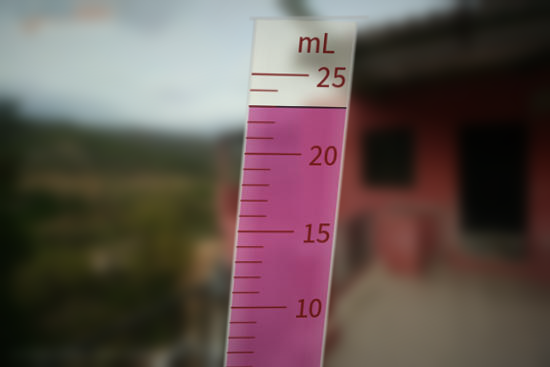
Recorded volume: **23** mL
